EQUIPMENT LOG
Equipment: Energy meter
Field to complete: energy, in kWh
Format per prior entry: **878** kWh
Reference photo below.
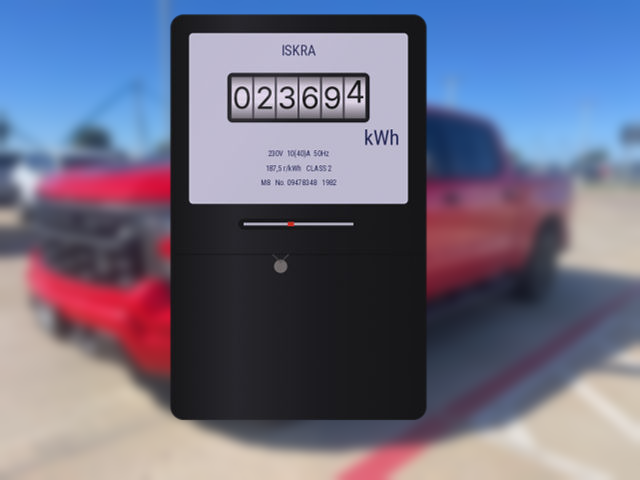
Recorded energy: **23694** kWh
